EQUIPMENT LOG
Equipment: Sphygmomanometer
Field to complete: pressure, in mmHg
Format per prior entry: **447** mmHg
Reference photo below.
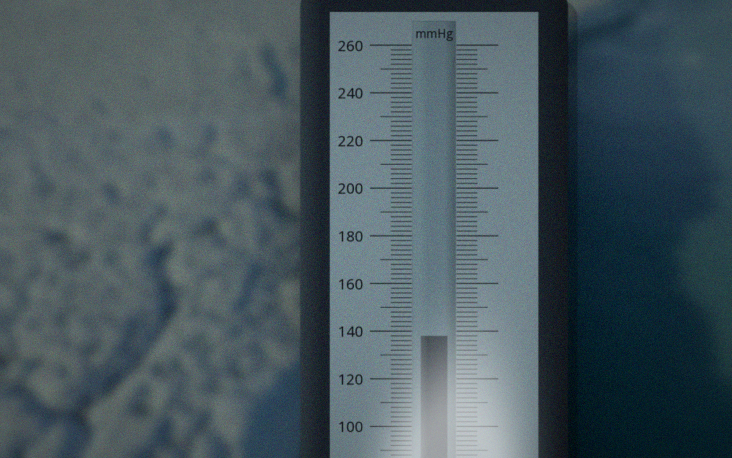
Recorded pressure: **138** mmHg
